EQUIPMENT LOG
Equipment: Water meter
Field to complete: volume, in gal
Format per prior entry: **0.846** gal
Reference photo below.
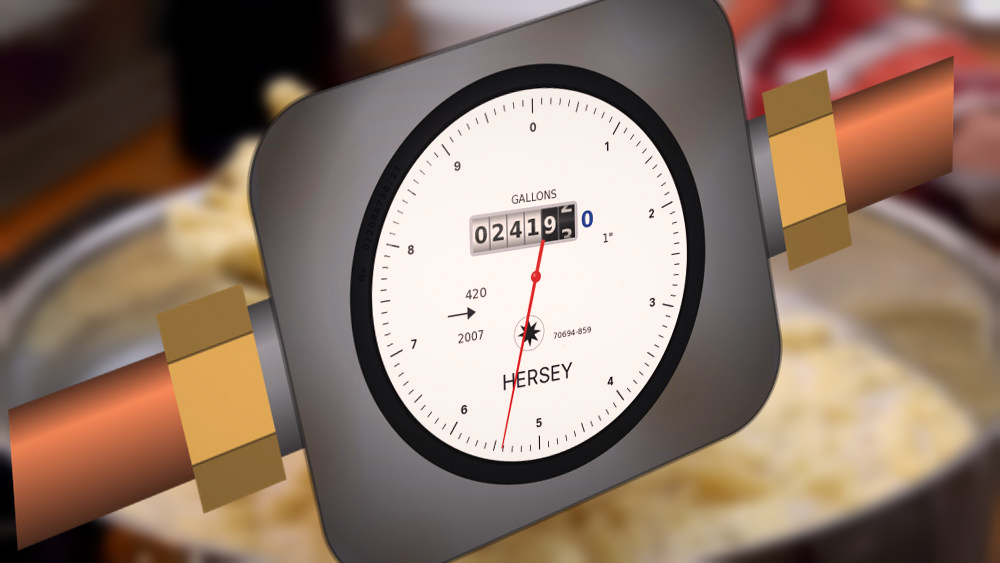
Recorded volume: **241925.4** gal
